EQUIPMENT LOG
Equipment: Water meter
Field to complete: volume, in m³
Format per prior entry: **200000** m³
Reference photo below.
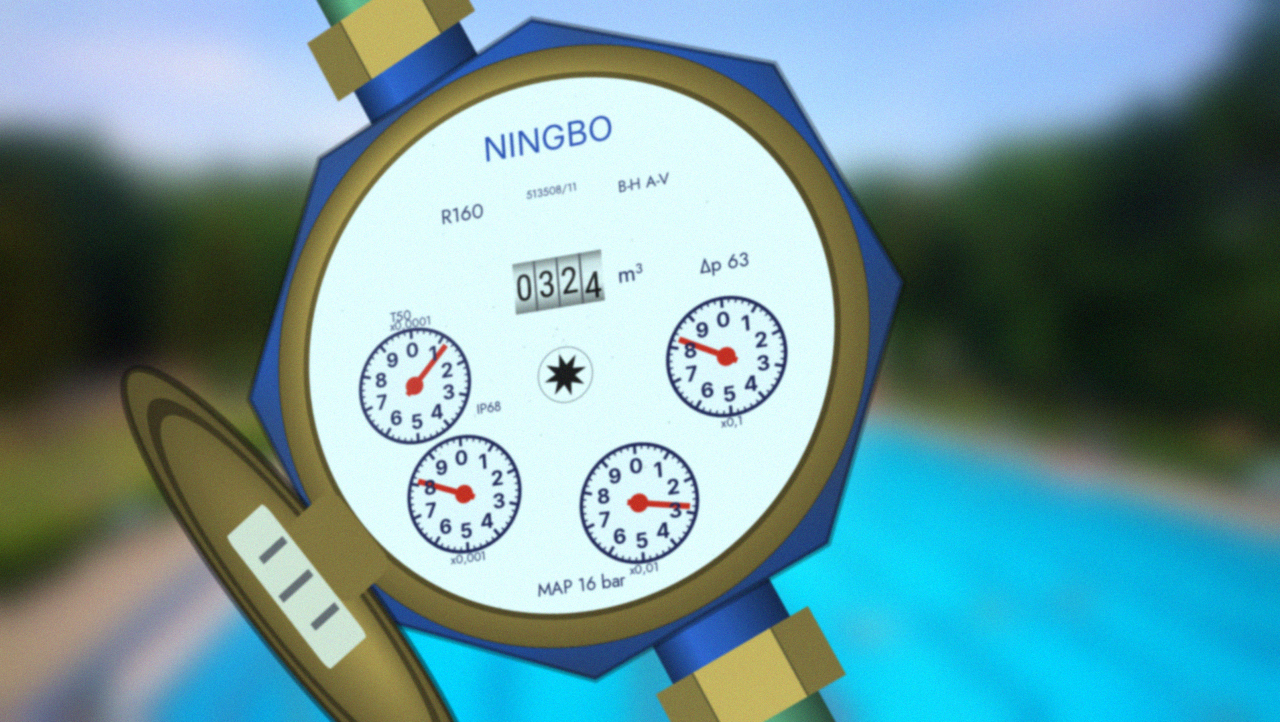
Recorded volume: **323.8281** m³
